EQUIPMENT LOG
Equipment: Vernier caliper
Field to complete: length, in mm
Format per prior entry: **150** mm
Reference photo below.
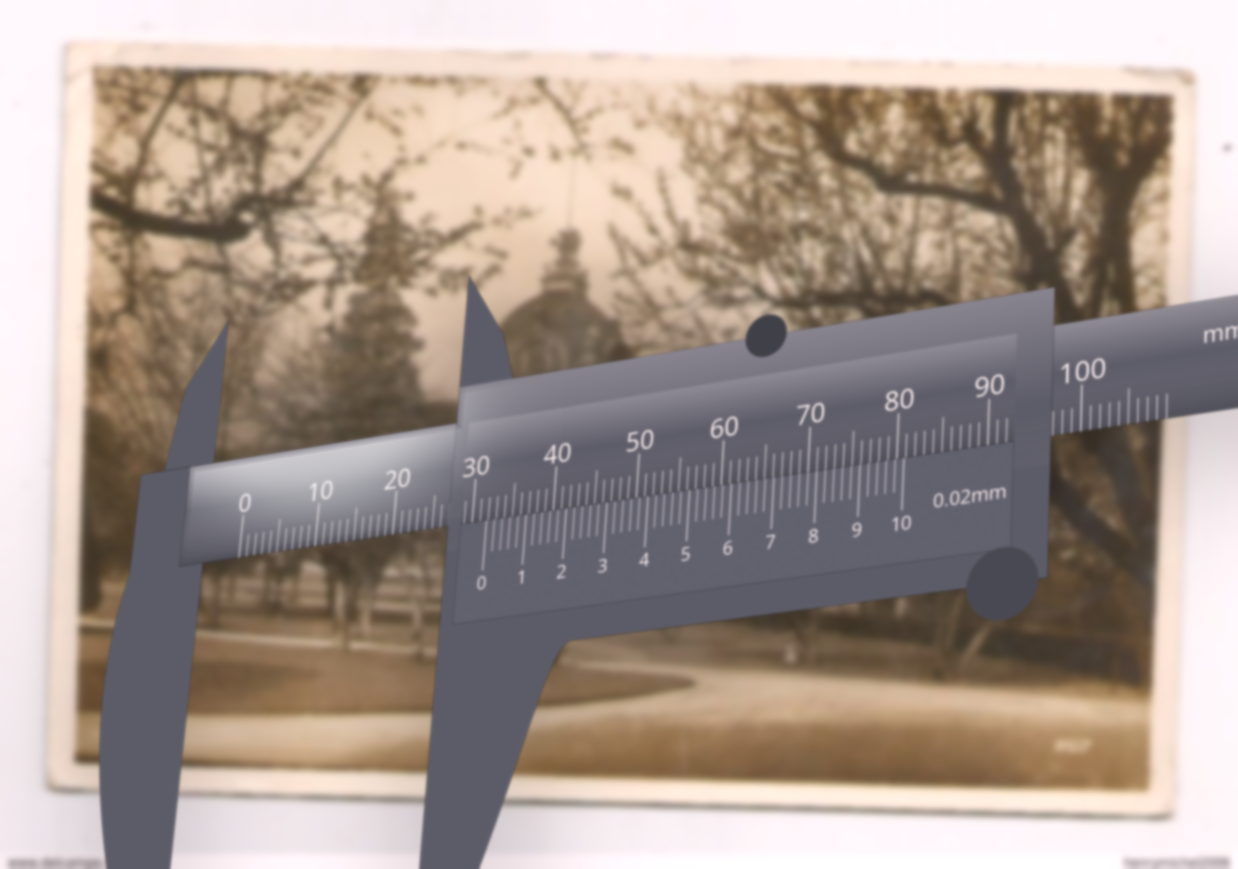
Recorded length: **31.8** mm
